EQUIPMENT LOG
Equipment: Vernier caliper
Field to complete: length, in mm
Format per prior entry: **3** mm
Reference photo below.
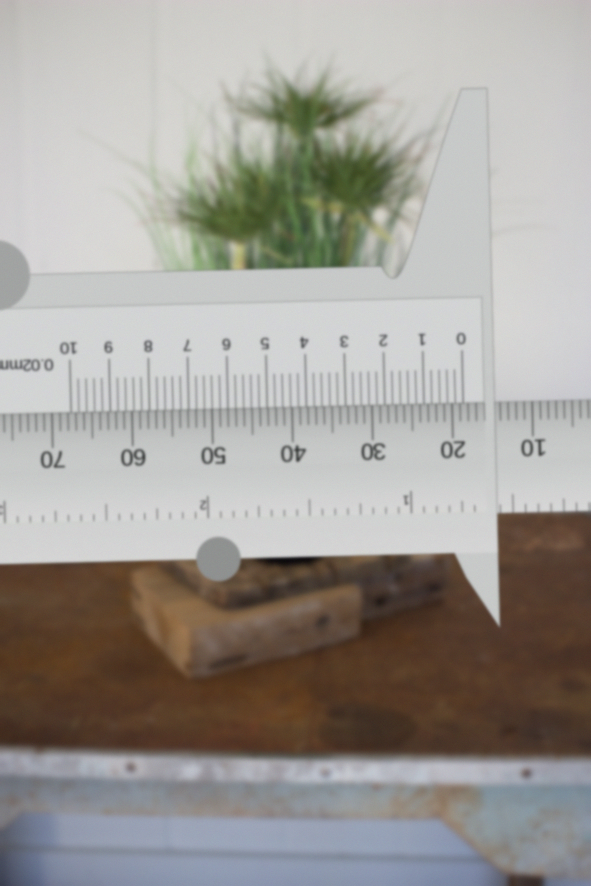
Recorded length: **18.6** mm
